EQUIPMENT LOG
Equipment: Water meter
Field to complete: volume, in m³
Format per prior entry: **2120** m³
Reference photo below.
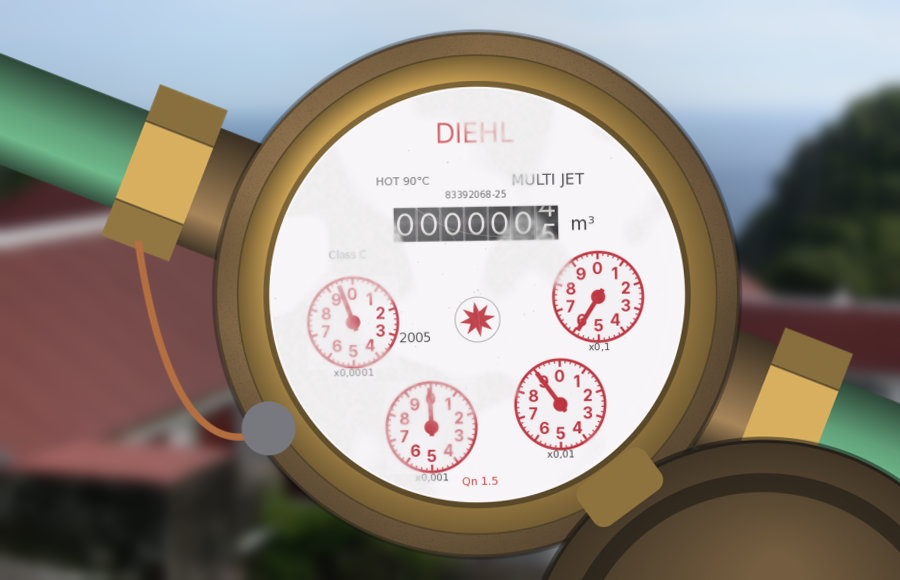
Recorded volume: **4.5899** m³
